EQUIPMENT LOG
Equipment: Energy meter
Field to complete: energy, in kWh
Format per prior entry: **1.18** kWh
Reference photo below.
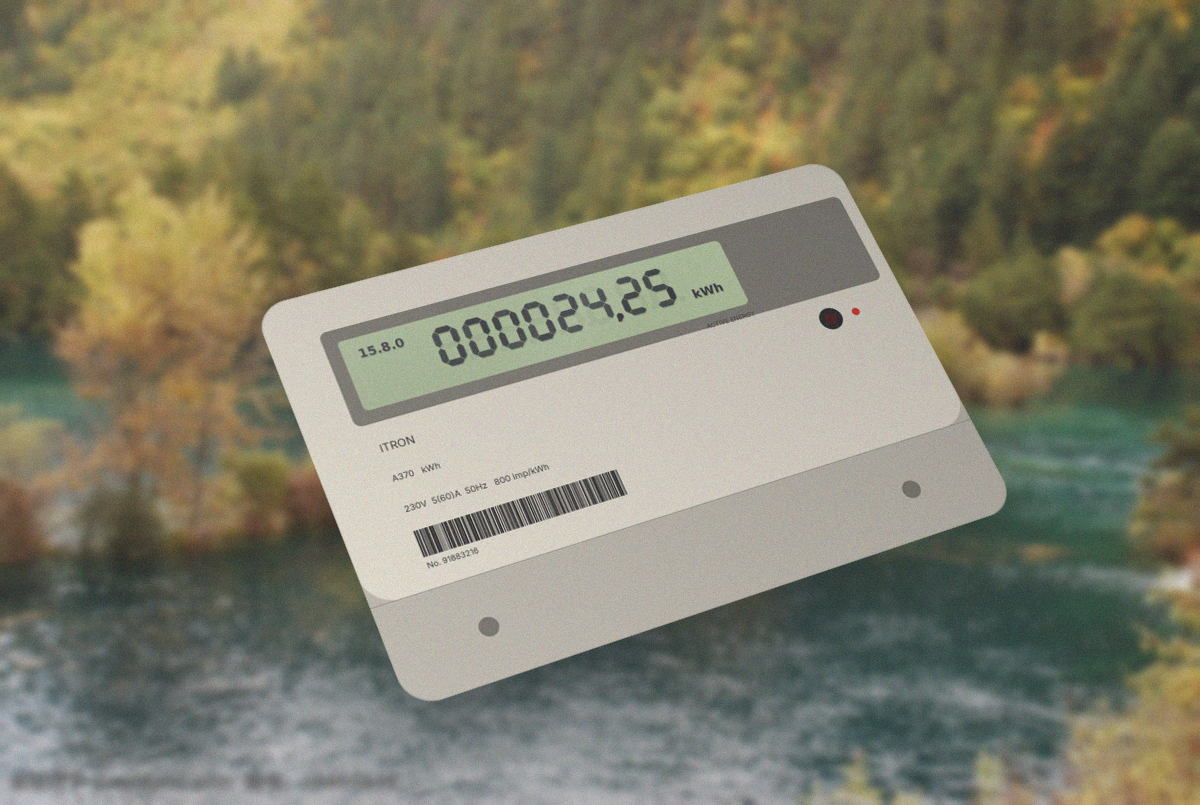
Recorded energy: **24.25** kWh
